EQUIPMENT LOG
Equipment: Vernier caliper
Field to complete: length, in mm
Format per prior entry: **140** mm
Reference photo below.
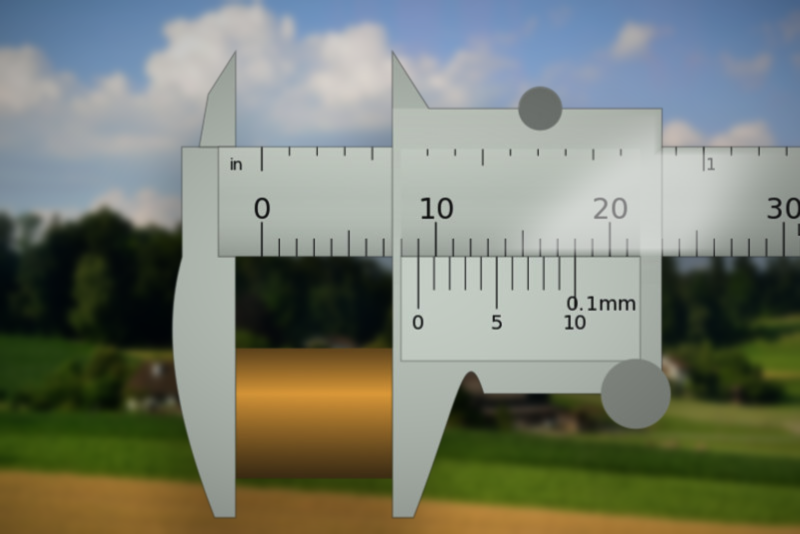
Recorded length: **9.0** mm
